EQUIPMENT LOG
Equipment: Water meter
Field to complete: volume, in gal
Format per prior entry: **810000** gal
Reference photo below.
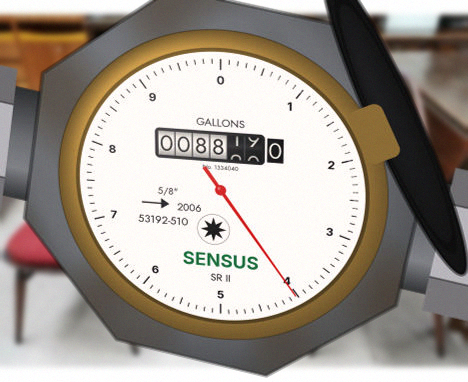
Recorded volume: **88194.0** gal
